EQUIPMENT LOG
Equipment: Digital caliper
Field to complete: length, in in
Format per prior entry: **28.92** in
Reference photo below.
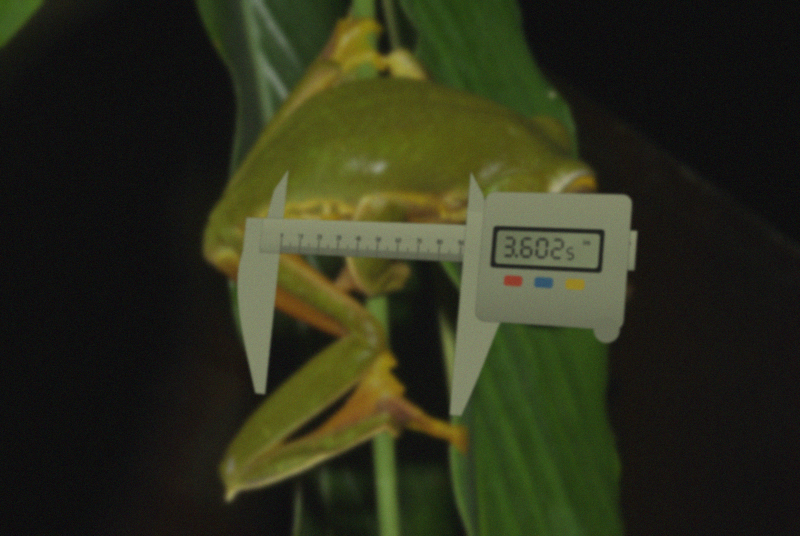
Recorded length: **3.6025** in
